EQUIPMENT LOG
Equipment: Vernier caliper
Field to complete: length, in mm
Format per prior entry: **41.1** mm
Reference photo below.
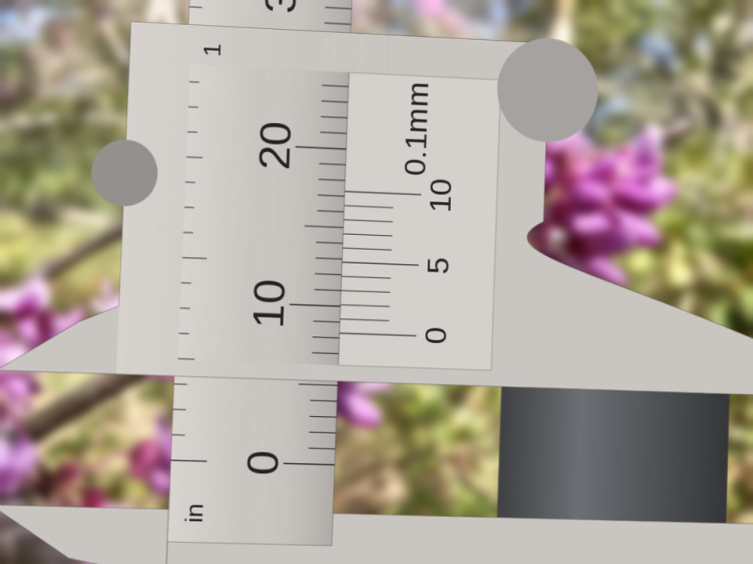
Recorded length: **8.3** mm
